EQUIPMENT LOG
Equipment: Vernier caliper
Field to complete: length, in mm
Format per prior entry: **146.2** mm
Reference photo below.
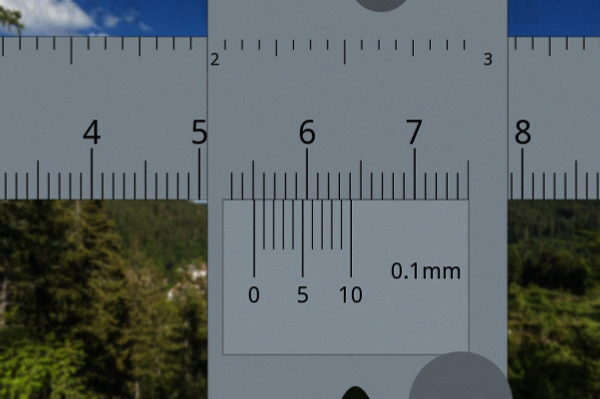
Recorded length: **55.1** mm
